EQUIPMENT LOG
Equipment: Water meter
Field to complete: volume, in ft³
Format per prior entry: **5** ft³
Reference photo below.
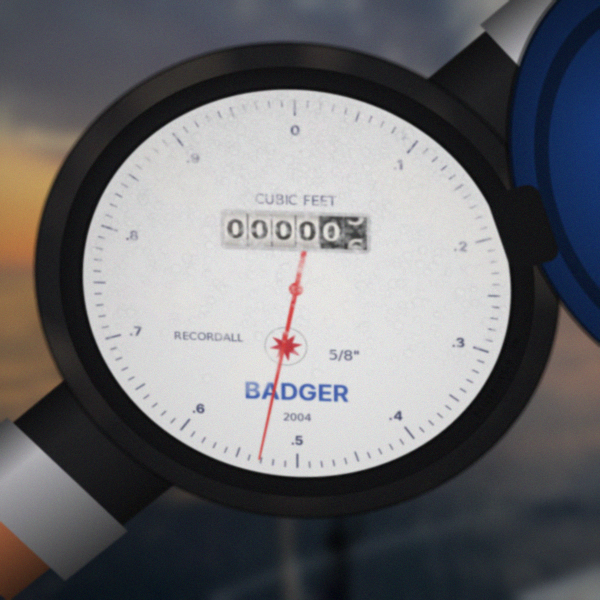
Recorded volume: **5.53** ft³
